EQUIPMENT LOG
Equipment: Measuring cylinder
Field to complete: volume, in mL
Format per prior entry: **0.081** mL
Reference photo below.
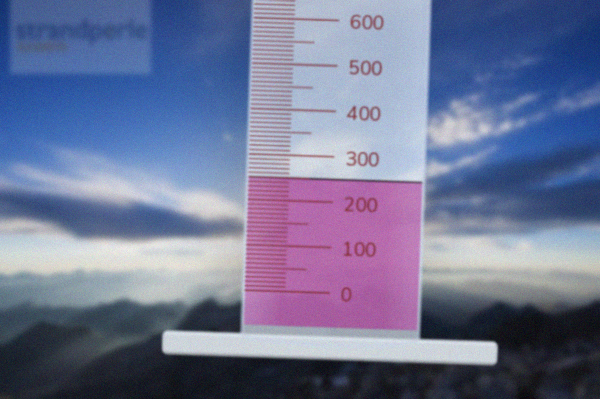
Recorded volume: **250** mL
